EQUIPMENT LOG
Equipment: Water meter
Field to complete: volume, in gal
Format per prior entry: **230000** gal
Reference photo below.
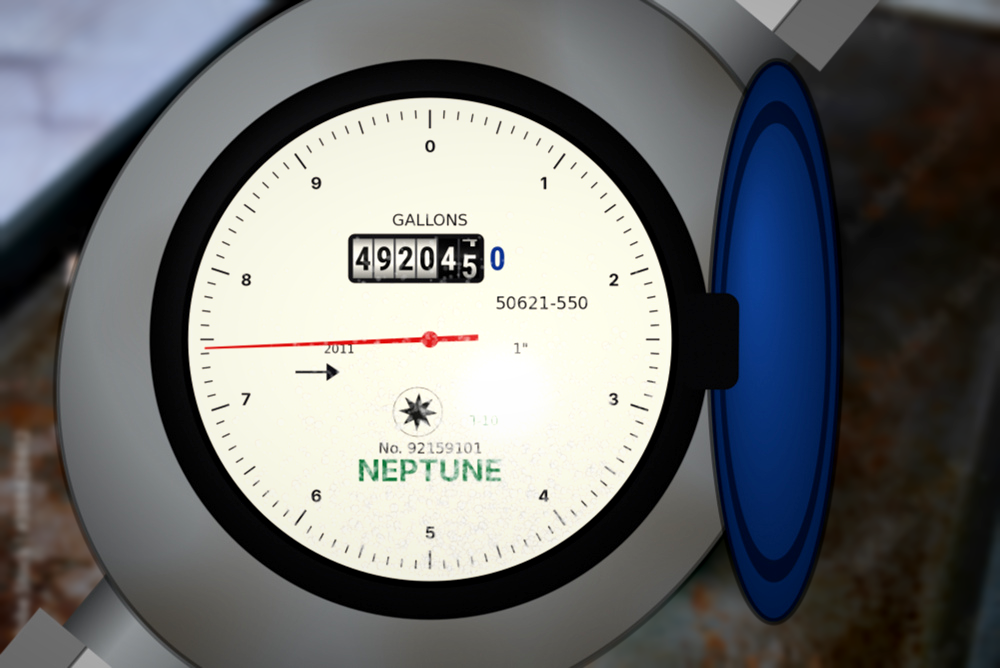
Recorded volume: **4920447.4** gal
